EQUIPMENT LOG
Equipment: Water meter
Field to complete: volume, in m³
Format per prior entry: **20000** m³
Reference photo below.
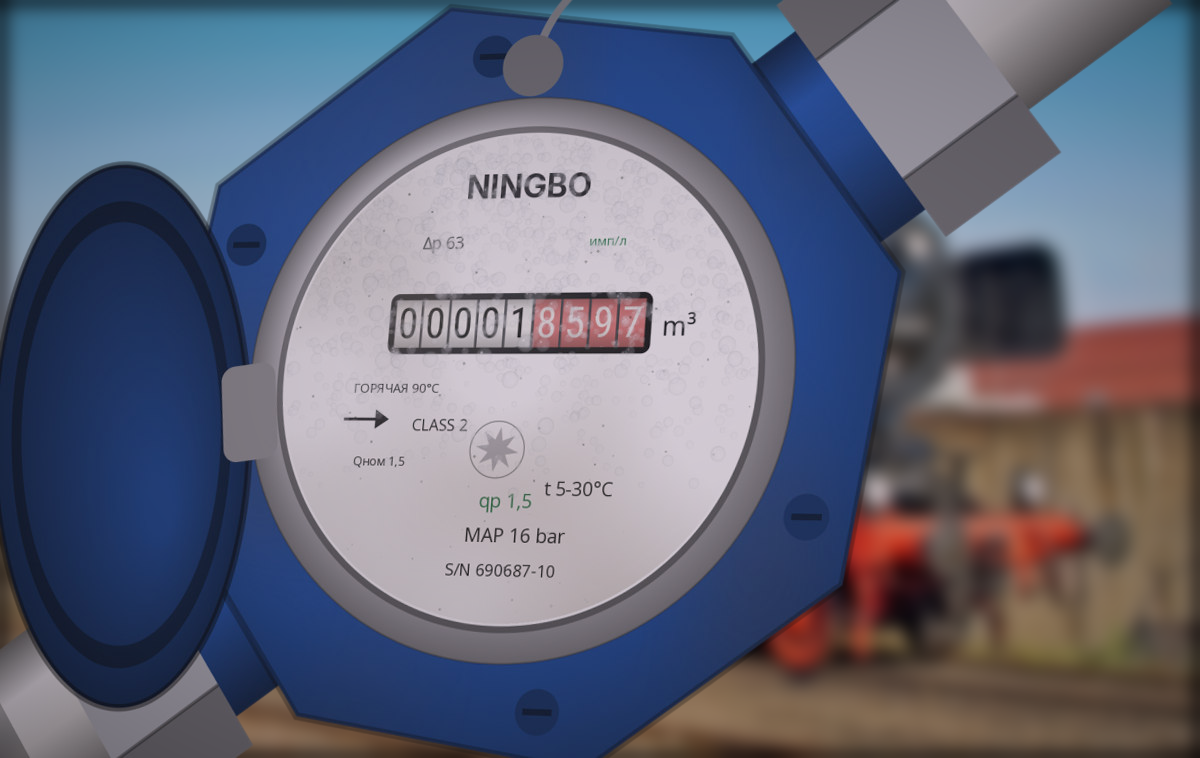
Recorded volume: **1.8597** m³
